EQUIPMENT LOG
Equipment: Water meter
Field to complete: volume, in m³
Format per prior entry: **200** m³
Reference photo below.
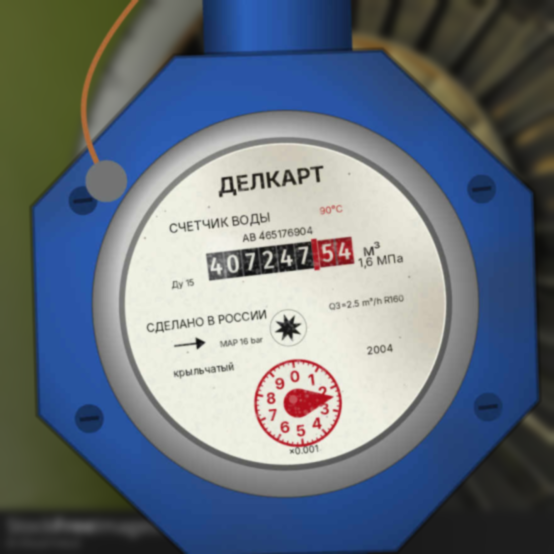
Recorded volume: **407247.542** m³
